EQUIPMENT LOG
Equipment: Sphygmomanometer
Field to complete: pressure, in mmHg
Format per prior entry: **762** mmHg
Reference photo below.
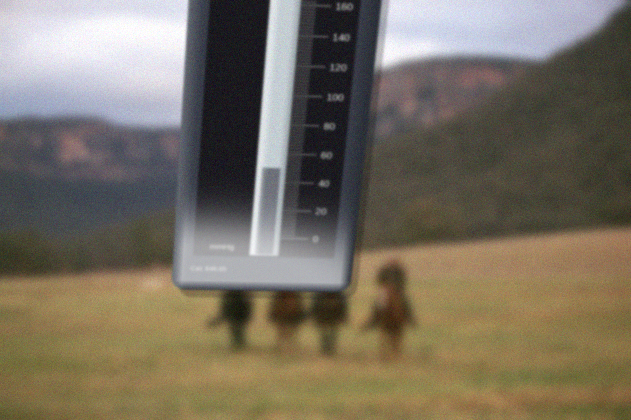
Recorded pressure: **50** mmHg
